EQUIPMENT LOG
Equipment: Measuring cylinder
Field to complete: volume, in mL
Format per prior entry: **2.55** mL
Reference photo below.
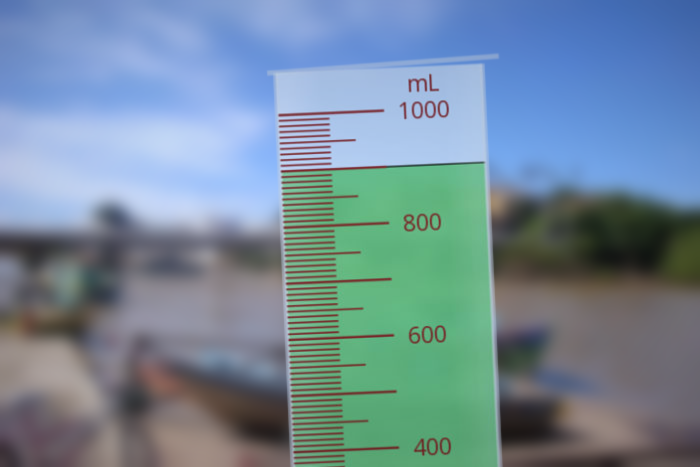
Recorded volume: **900** mL
